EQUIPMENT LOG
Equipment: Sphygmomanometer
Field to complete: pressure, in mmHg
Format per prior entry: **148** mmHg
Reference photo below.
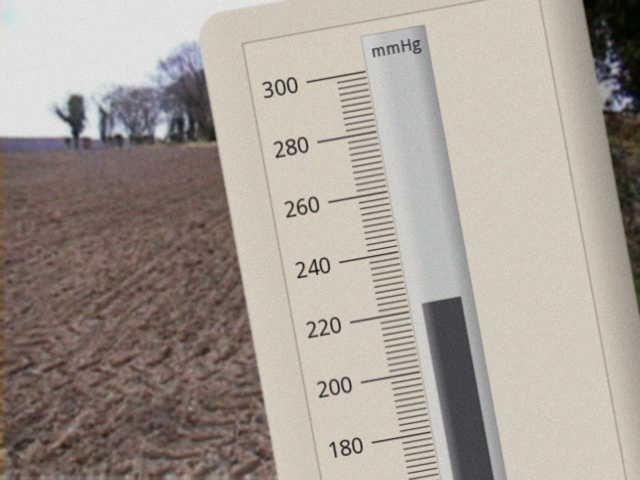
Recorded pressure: **222** mmHg
